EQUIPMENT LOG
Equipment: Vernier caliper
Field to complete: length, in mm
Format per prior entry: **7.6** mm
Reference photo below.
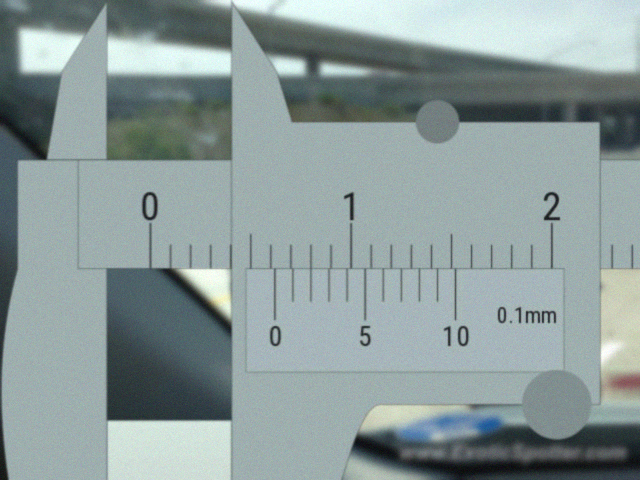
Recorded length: **6.2** mm
